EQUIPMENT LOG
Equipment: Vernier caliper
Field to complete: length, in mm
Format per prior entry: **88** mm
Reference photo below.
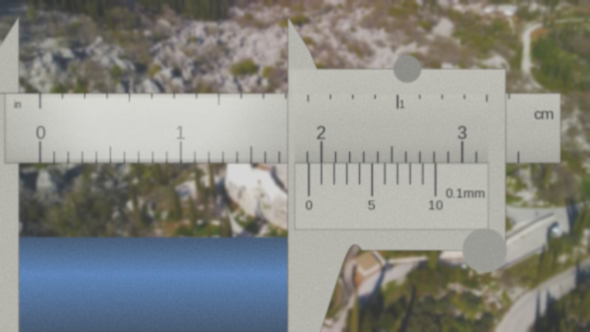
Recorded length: **19.1** mm
